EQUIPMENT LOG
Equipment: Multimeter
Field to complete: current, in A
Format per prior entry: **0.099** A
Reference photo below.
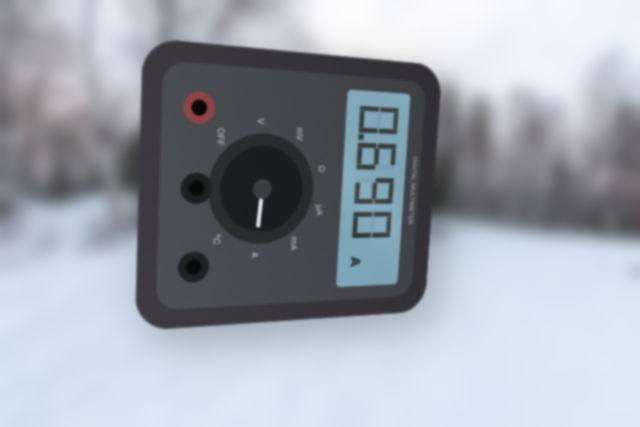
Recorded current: **0.690** A
